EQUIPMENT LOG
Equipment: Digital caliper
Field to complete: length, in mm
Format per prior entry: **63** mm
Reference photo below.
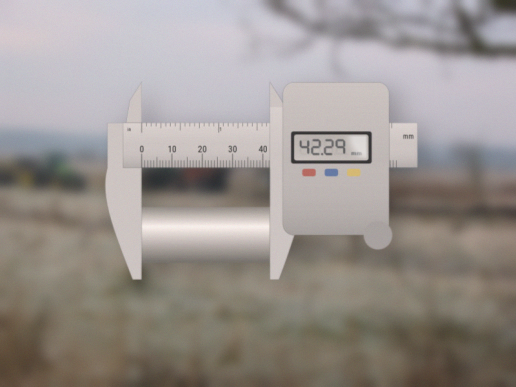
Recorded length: **42.29** mm
